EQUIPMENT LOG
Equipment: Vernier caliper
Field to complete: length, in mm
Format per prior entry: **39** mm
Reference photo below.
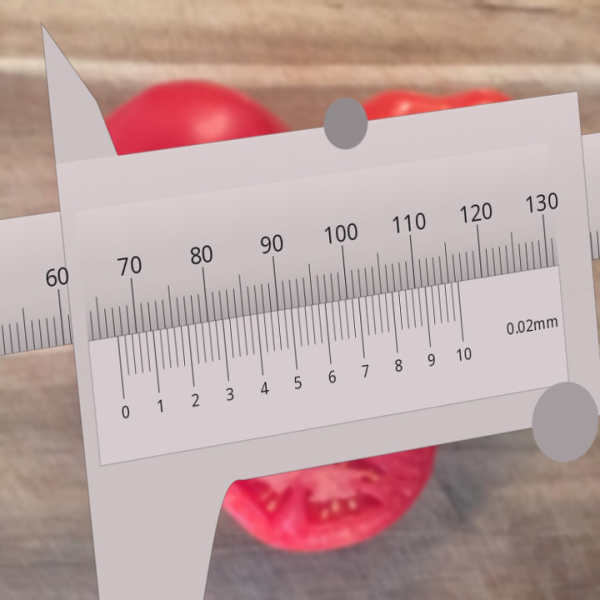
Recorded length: **67.4** mm
